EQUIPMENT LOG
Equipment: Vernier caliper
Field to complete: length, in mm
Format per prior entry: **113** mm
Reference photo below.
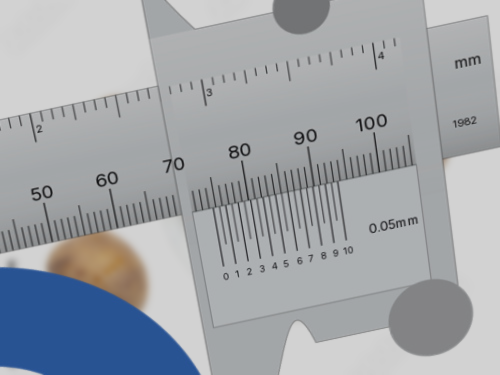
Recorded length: **74.6** mm
